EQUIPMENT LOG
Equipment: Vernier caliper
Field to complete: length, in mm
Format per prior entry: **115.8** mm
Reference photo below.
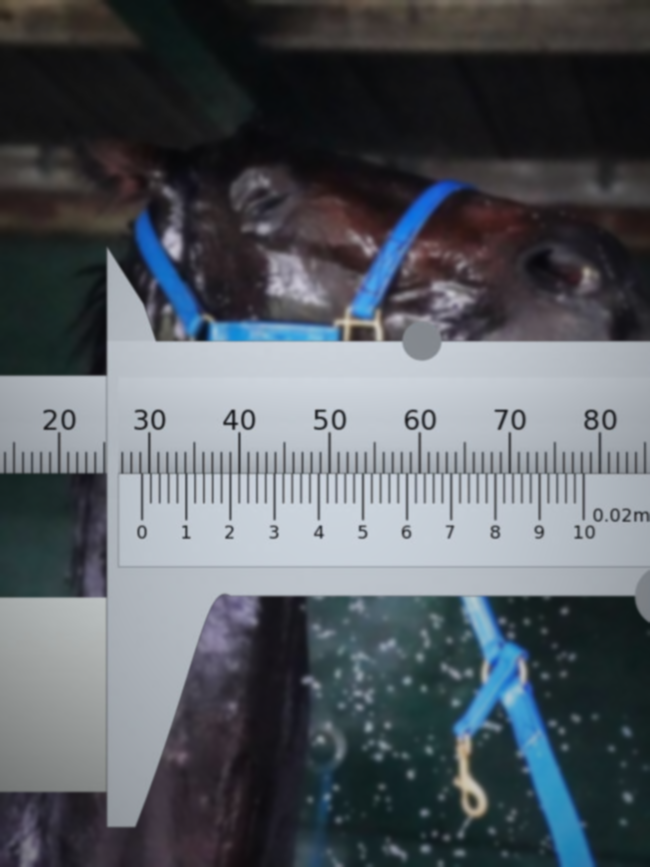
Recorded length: **29.2** mm
